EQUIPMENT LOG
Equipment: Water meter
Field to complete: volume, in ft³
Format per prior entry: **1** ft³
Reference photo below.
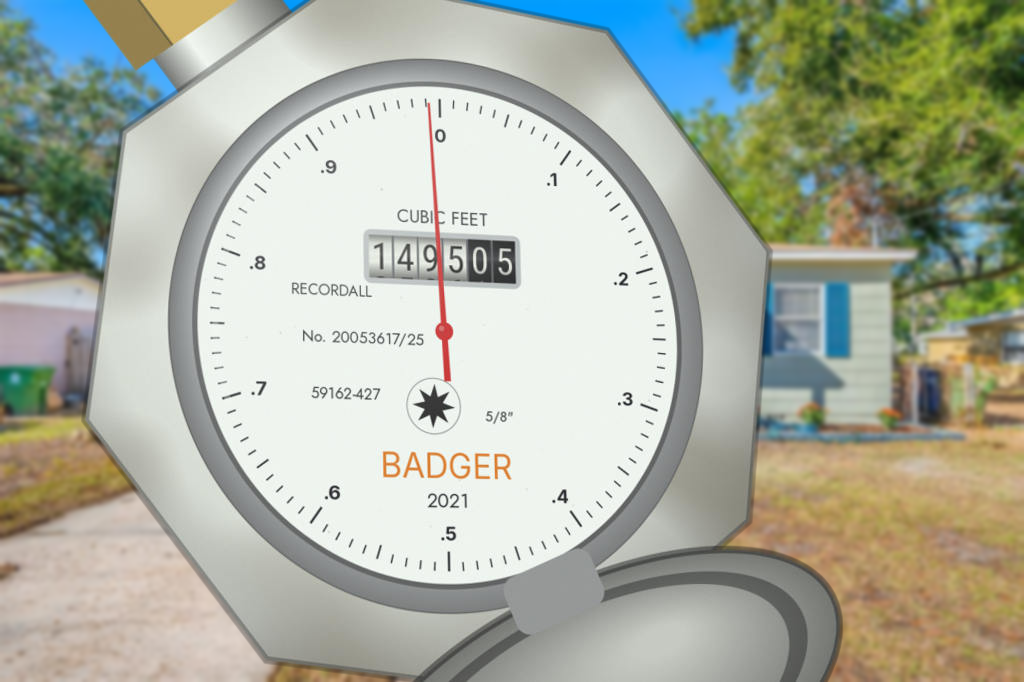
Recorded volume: **149504.99** ft³
